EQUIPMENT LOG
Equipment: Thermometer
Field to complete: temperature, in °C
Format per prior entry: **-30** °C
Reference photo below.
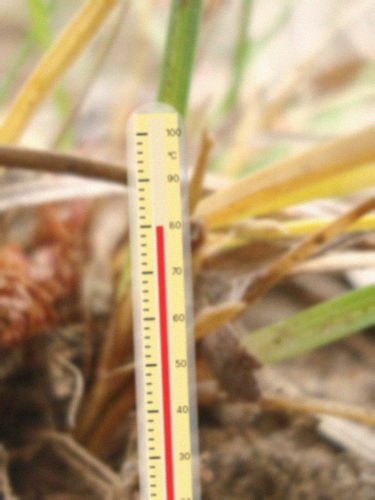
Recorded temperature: **80** °C
